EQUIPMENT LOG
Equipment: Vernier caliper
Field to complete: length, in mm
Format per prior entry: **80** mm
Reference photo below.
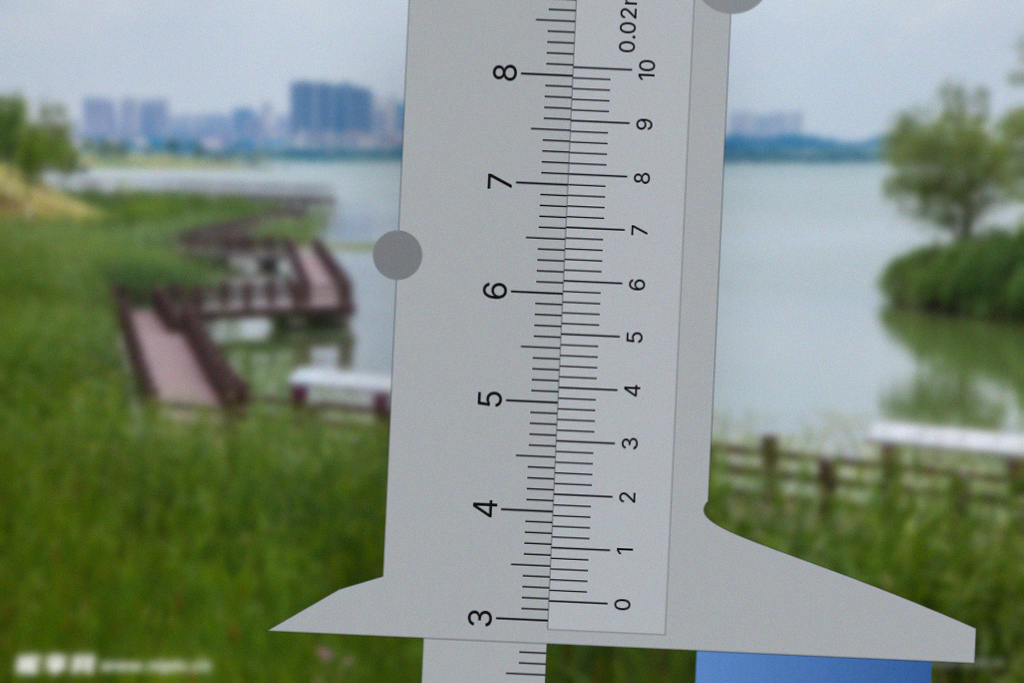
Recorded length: **31.8** mm
